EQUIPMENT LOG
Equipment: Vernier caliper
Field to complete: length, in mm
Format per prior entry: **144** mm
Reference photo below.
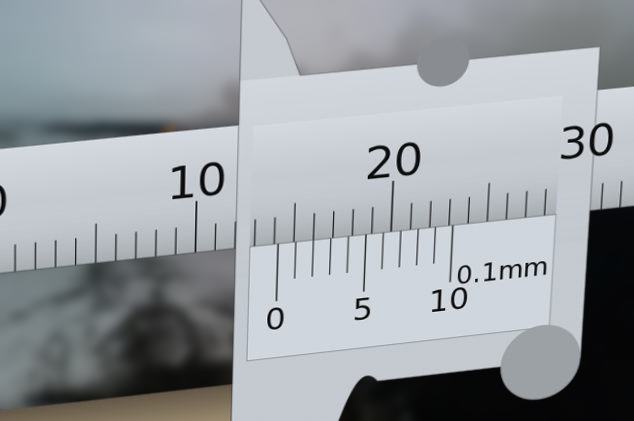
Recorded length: **14.2** mm
